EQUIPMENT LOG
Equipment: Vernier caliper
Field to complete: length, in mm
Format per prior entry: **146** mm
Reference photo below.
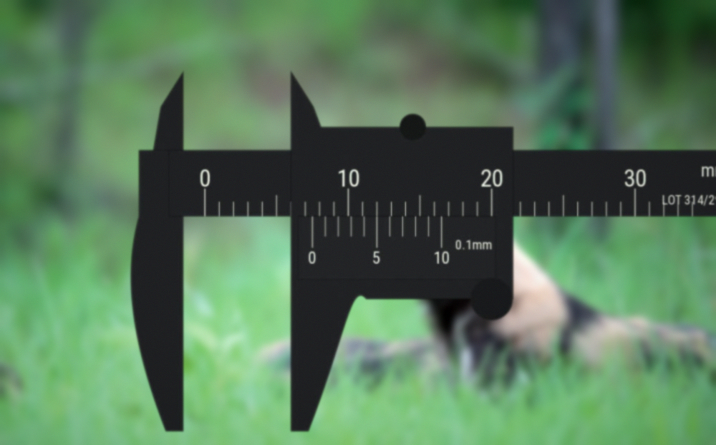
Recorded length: **7.5** mm
